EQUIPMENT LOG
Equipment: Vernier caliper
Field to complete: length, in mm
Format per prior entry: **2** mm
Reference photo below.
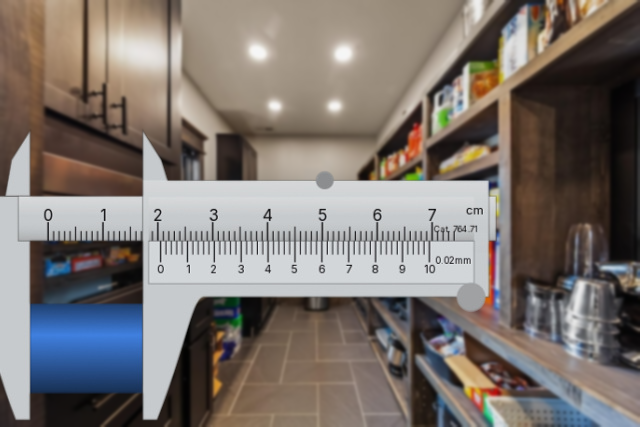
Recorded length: **20.5** mm
